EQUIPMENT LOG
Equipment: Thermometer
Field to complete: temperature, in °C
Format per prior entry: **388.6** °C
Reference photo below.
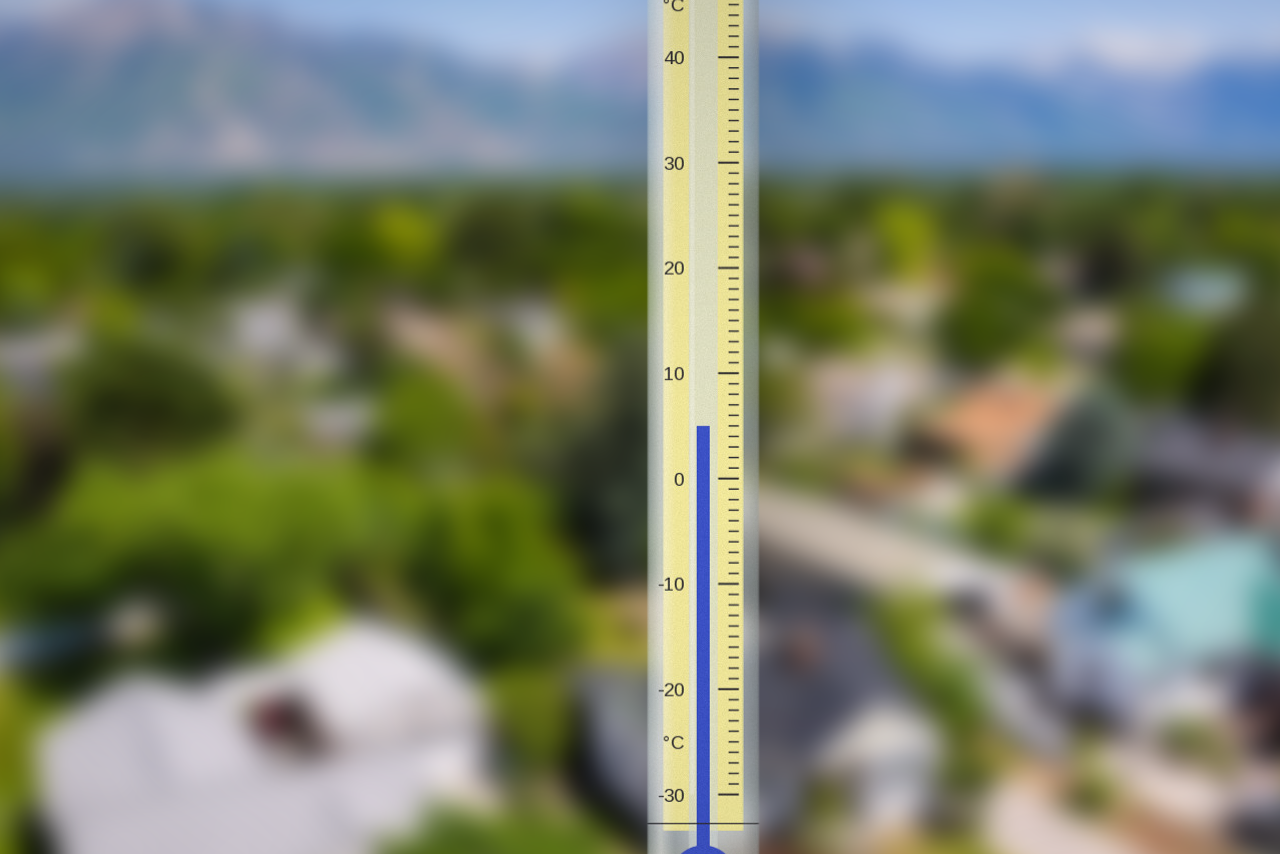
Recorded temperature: **5** °C
